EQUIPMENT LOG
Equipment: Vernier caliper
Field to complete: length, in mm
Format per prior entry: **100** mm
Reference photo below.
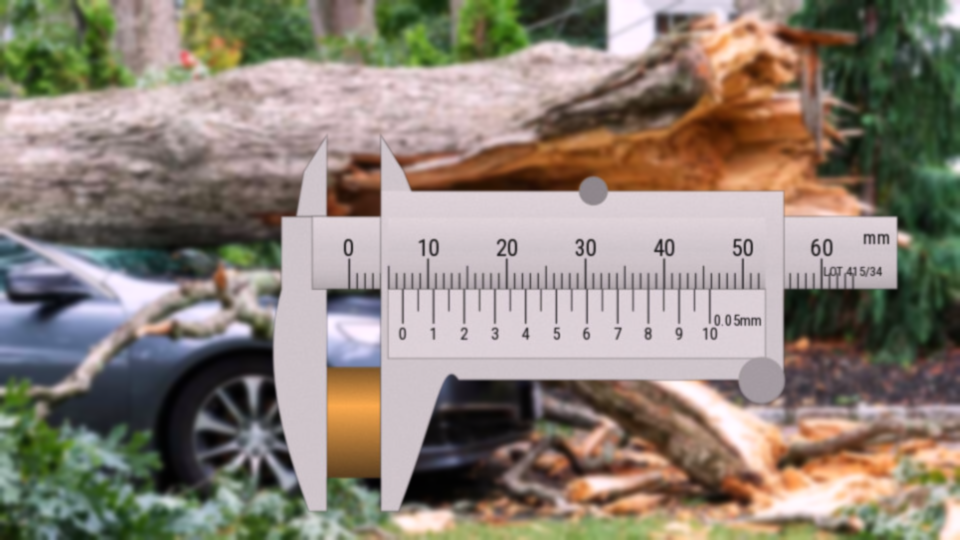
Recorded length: **6.8** mm
